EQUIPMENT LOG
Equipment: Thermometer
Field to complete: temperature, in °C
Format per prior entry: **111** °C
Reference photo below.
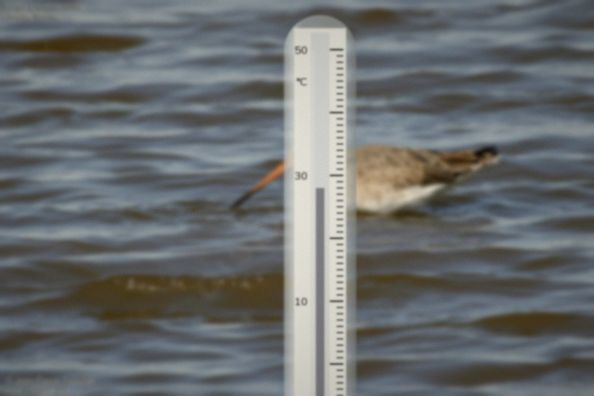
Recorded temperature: **28** °C
